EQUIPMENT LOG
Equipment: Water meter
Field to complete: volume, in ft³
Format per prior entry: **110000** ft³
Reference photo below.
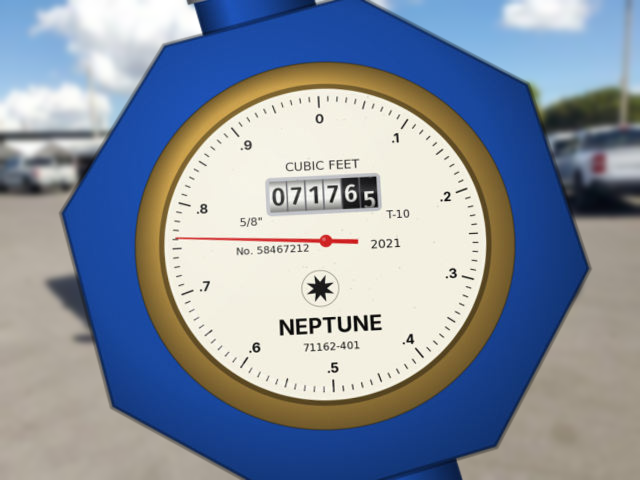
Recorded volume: **71764.76** ft³
